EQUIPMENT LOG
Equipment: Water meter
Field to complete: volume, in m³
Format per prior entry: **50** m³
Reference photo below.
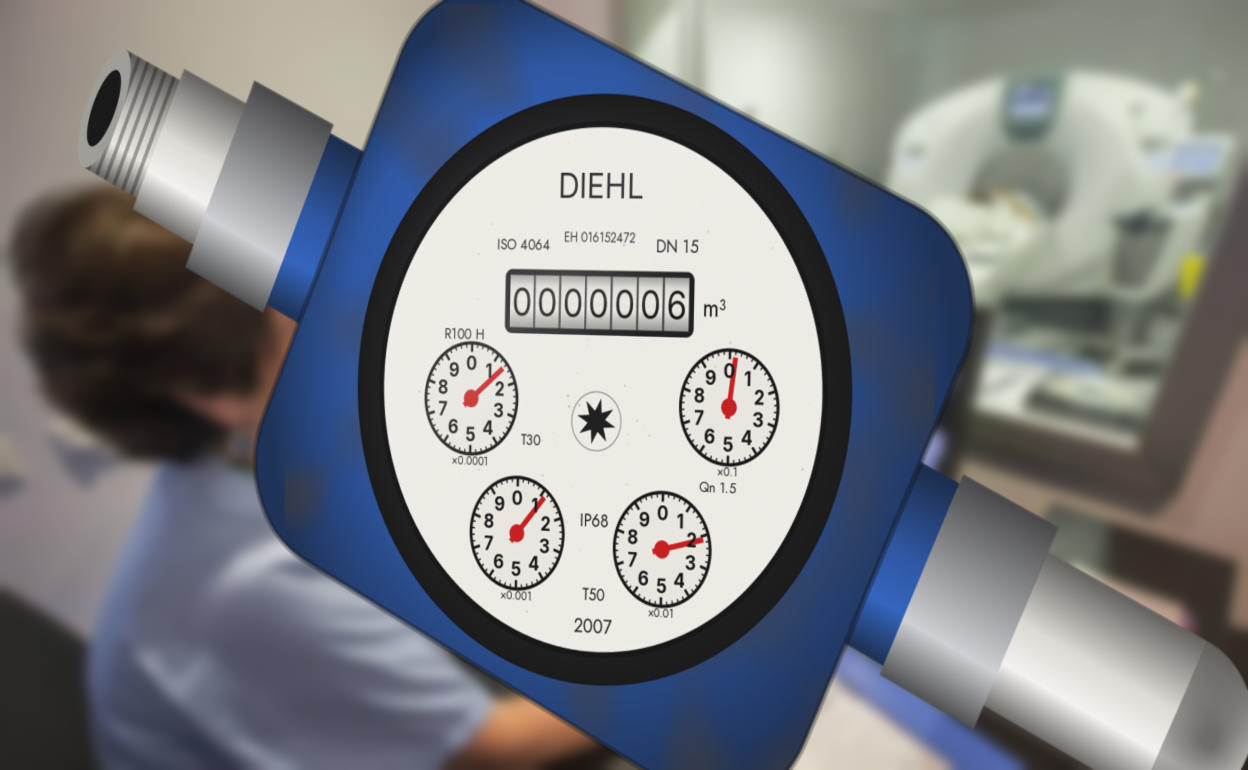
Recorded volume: **6.0211** m³
